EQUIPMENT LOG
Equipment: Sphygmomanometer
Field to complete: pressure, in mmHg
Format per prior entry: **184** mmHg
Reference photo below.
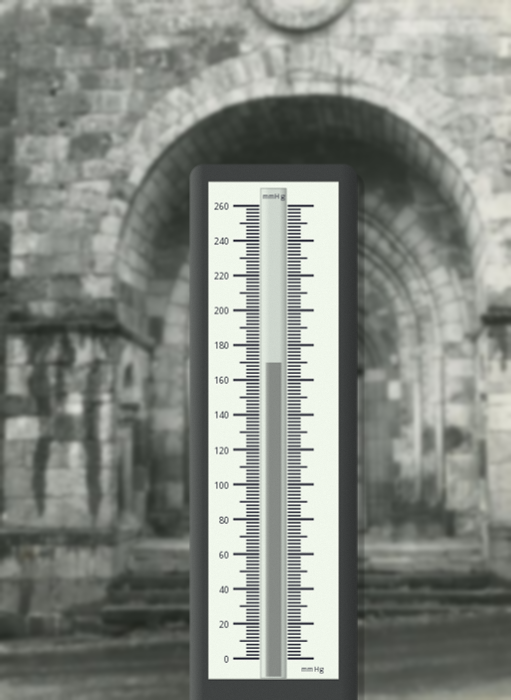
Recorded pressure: **170** mmHg
